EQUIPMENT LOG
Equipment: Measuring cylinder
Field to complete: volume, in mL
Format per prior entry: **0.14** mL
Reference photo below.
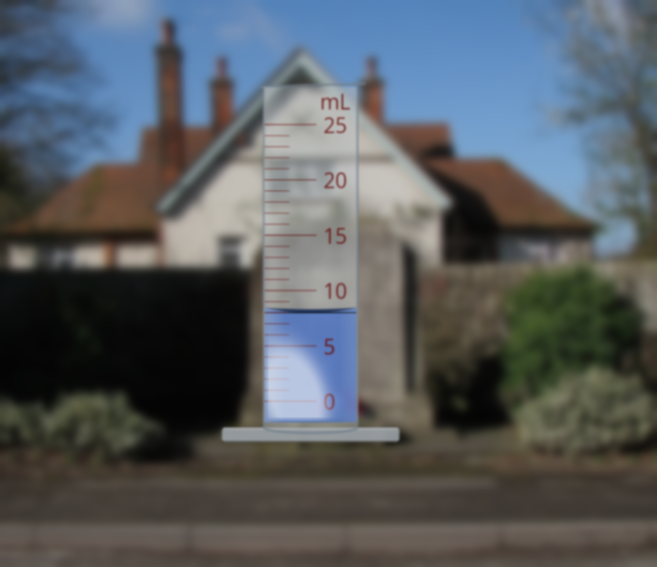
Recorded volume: **8** mL
